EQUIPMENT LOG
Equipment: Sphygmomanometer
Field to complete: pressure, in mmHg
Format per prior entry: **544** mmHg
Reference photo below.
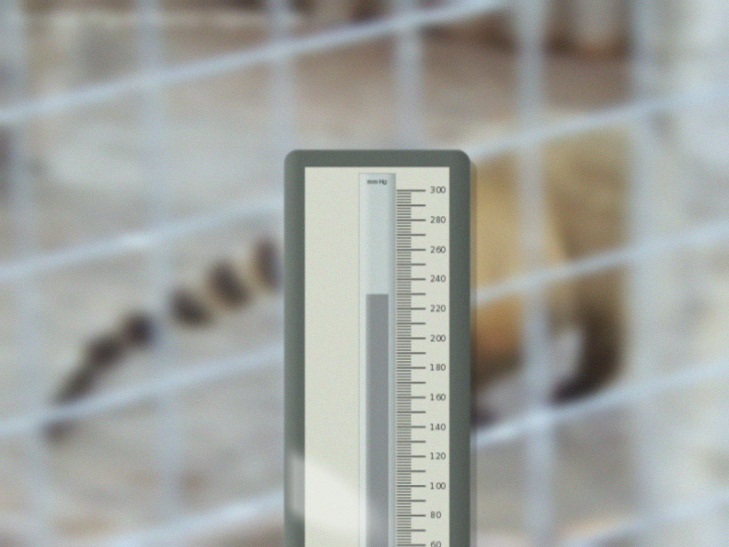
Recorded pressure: **230** mmHg
